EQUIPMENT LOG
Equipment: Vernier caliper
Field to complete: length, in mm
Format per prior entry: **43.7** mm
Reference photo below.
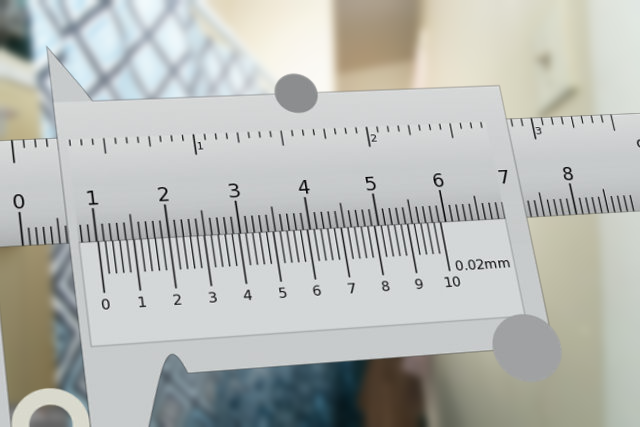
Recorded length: **10.2** mm
